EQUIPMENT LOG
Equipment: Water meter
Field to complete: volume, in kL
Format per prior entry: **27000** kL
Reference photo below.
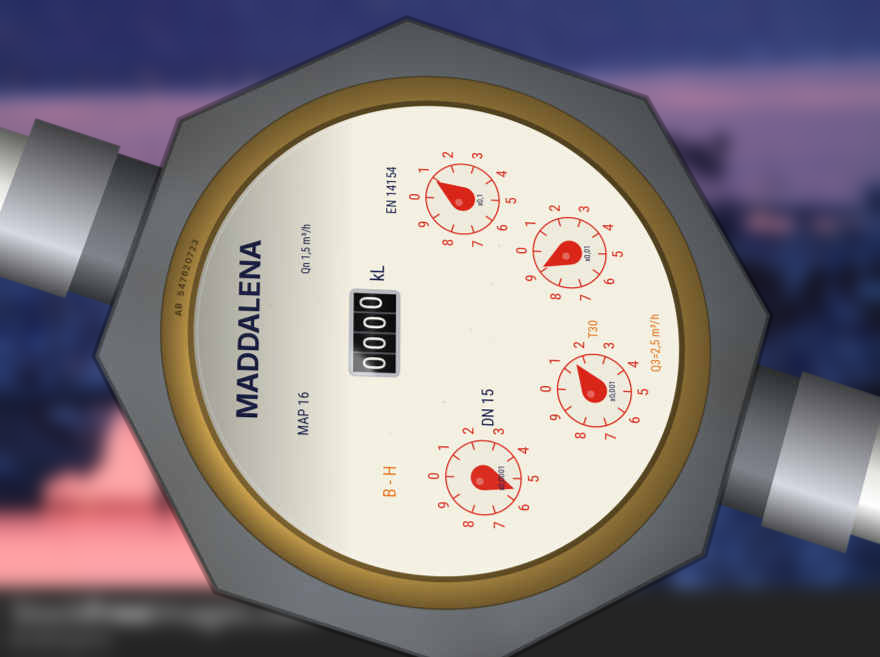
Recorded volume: **0.0915** kL
